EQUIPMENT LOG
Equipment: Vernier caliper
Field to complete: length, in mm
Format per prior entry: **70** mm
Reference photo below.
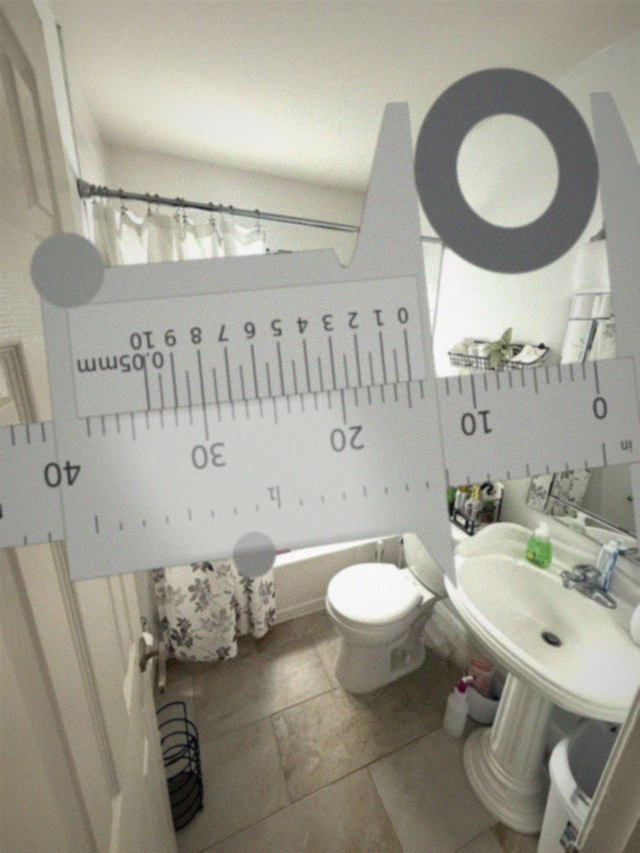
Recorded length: **14.8** mm
